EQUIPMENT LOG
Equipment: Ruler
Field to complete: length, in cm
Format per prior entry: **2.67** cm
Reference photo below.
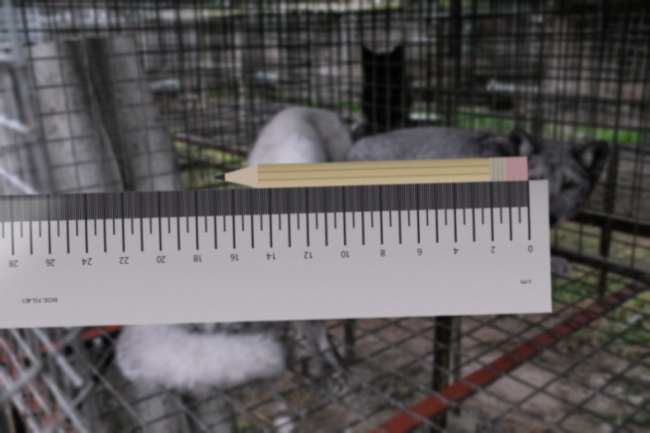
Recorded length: **17** cm
